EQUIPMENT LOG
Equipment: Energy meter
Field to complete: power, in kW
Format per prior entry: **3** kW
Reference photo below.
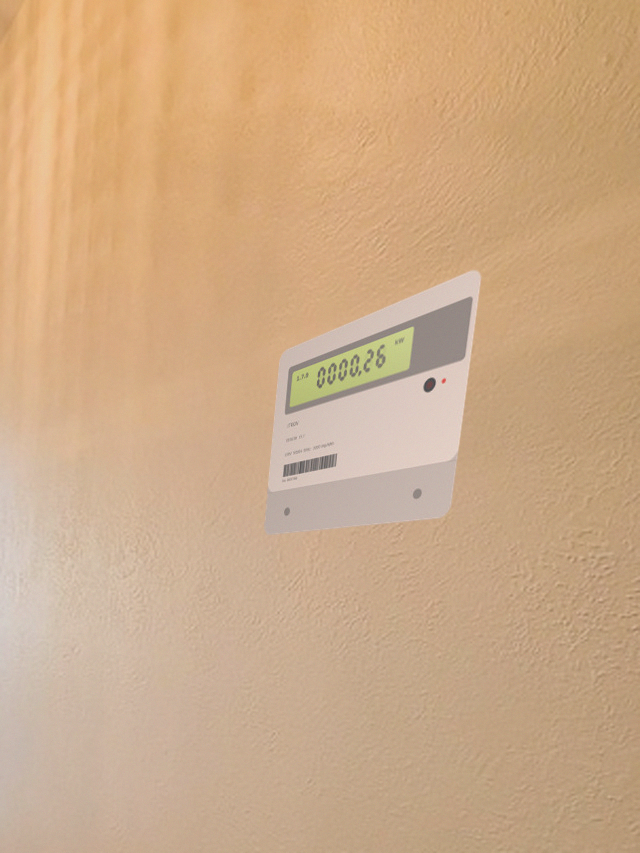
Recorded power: **0.26** kW
